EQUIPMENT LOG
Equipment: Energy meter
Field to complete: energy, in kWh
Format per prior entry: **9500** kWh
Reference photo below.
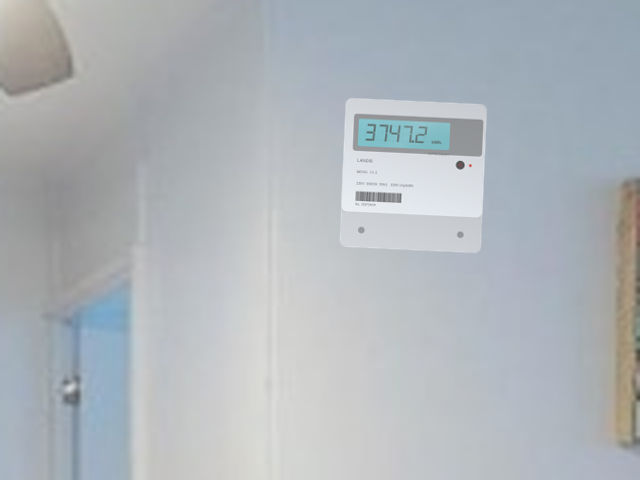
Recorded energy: **3747.2** kWh
